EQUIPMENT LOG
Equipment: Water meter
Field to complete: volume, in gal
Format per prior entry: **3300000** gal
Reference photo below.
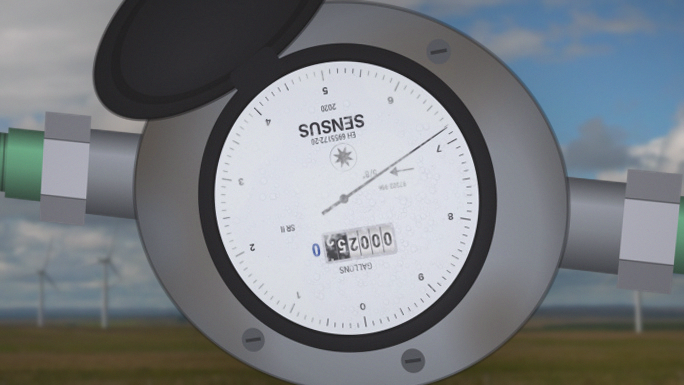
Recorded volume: **2516.8** gal
